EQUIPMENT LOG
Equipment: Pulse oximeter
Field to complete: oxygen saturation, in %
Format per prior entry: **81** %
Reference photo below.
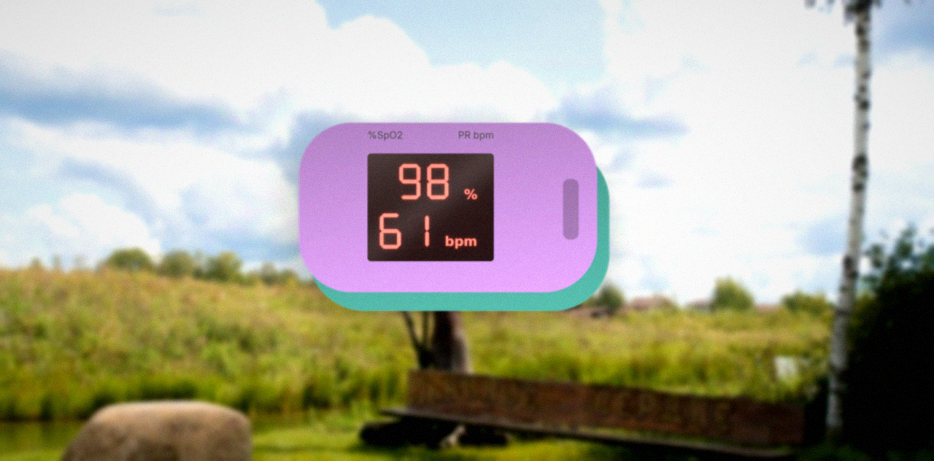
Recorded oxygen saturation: **98** %
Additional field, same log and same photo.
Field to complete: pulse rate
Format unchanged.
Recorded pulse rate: **61** bpm
